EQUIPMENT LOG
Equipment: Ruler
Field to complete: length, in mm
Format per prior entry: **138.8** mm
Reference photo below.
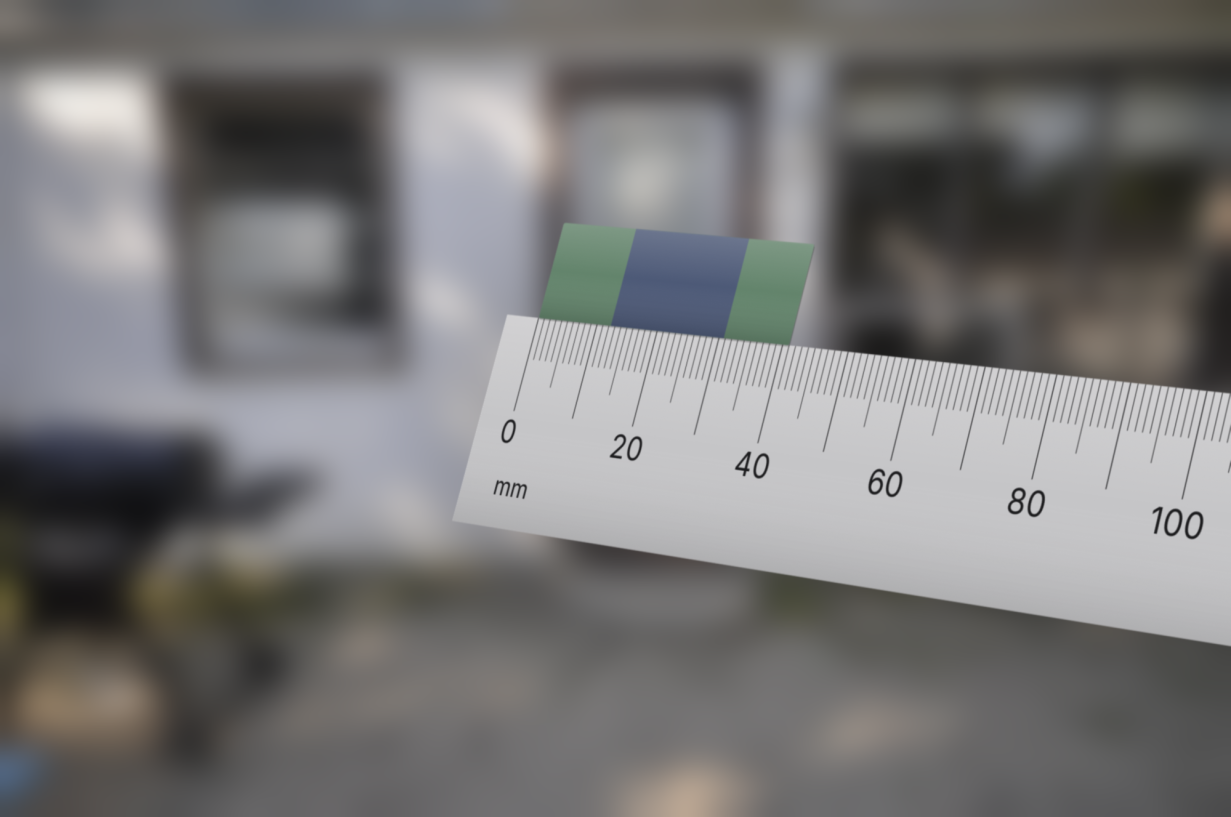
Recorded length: **41** mm
